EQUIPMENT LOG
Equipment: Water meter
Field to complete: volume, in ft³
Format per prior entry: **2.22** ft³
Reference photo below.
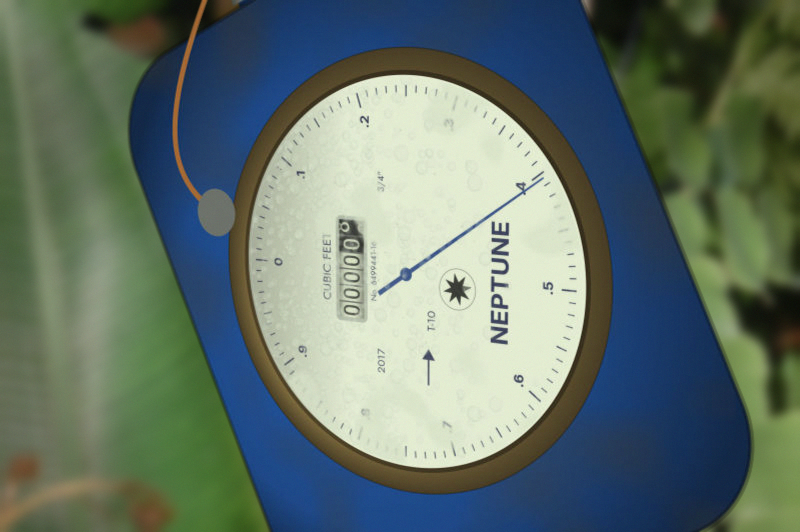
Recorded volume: **8.40** ft³
